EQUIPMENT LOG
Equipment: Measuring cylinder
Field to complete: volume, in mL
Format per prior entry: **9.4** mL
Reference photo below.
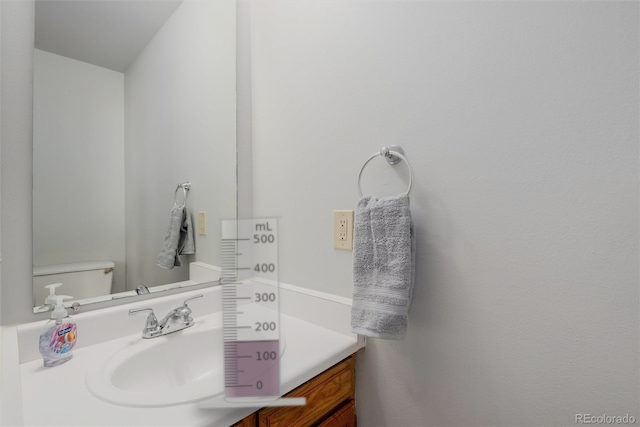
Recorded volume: **150** mL
